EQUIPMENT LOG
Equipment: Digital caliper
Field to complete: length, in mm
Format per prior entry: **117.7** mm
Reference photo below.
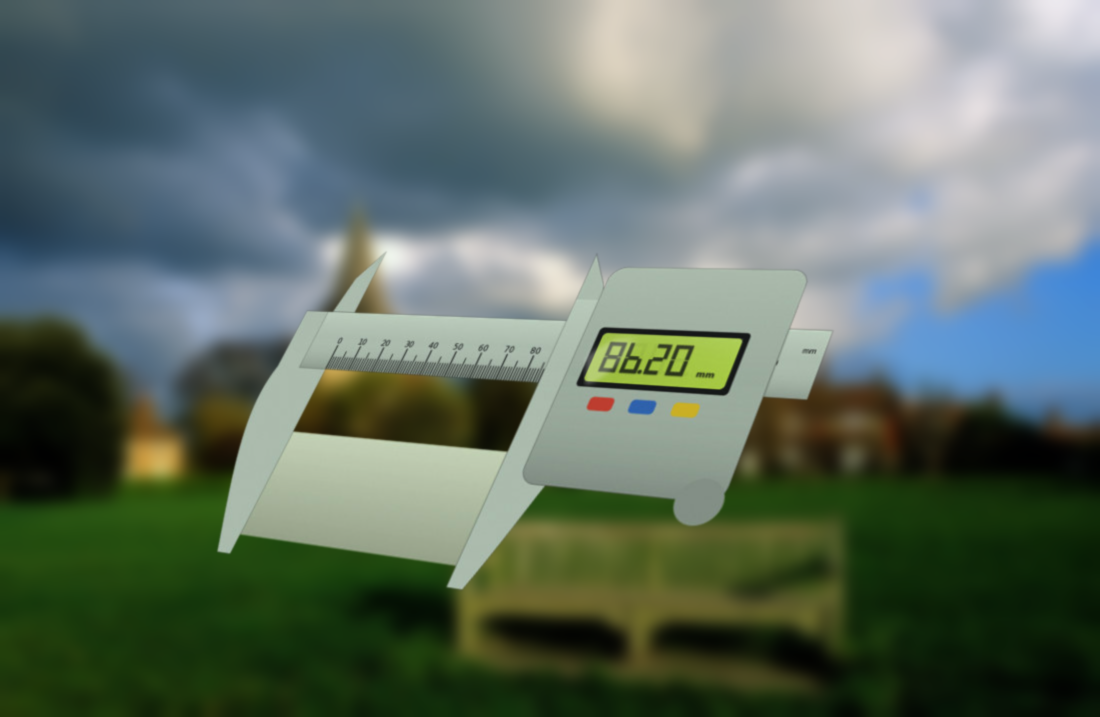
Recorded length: **86.20** mm
